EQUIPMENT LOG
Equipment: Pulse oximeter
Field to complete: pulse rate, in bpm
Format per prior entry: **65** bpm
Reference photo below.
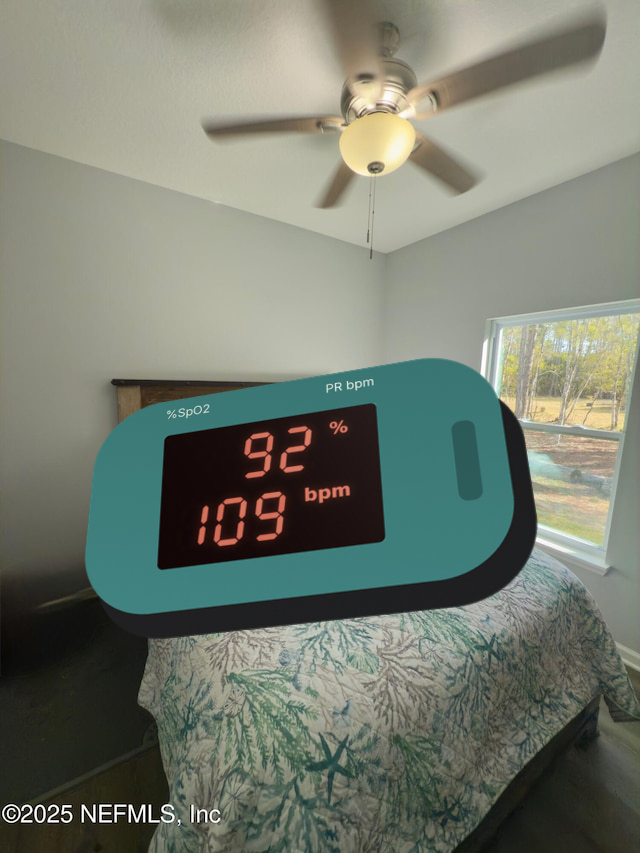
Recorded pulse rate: **109** bpm
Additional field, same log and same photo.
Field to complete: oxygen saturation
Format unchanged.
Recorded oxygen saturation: **92** %
